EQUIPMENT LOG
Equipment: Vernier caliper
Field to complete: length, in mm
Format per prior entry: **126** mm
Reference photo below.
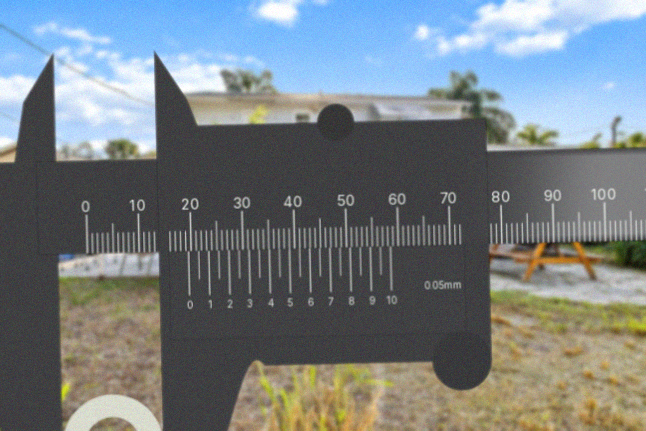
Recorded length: **19.5** mm
